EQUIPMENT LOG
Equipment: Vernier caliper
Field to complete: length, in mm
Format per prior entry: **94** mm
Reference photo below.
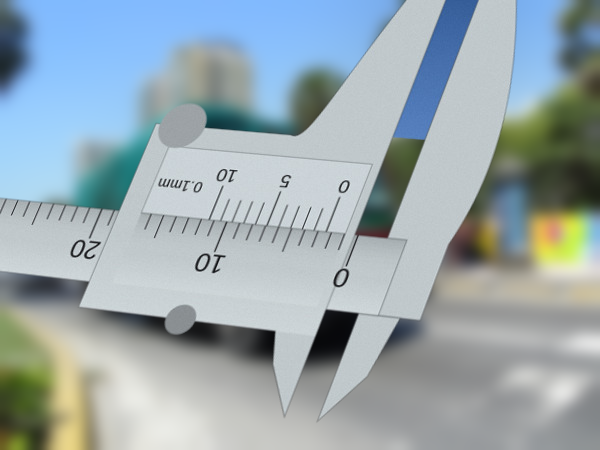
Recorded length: **2.4** mm
